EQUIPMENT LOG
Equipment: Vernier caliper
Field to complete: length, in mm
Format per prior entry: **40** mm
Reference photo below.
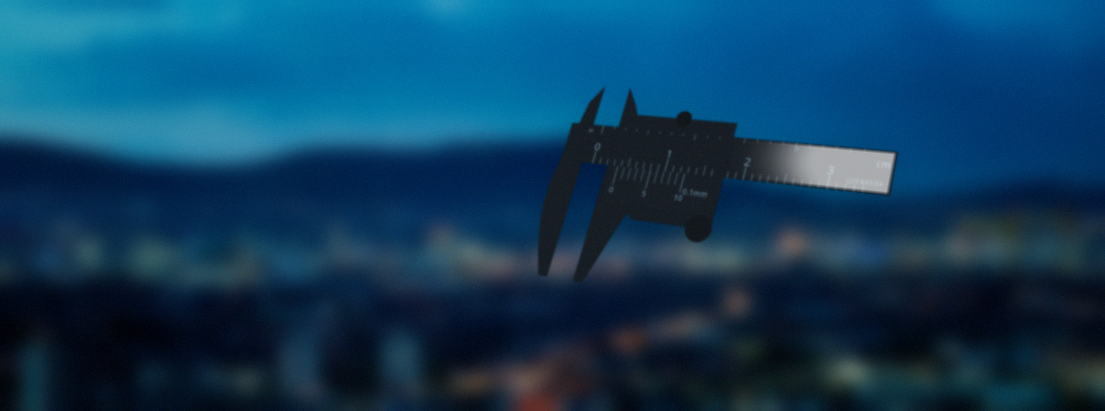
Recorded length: **3.6** mm
